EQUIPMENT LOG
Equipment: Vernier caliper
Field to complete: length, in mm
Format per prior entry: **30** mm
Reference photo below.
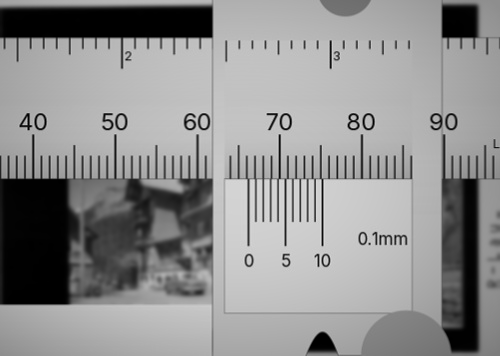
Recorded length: **66.2** mm
